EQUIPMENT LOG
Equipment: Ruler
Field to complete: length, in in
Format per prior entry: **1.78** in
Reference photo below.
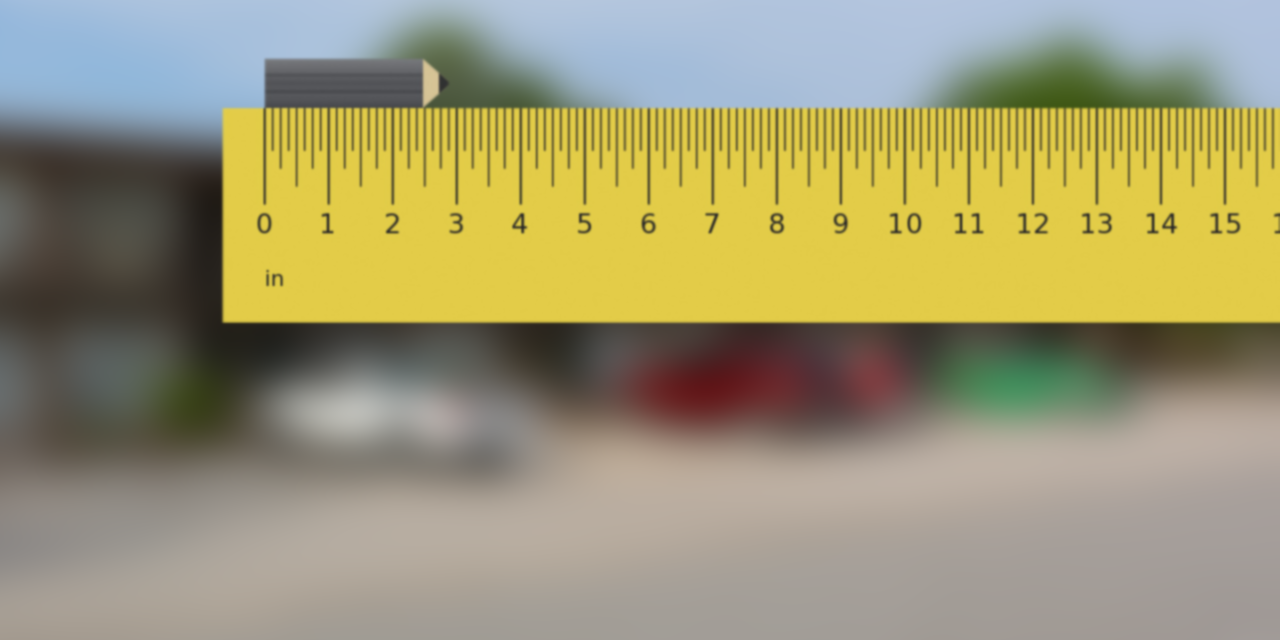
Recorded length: **2.875** in
